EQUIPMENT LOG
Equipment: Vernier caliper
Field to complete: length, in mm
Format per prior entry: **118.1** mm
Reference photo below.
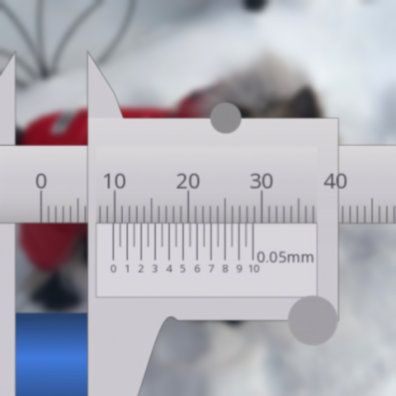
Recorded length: **9.8** mm
